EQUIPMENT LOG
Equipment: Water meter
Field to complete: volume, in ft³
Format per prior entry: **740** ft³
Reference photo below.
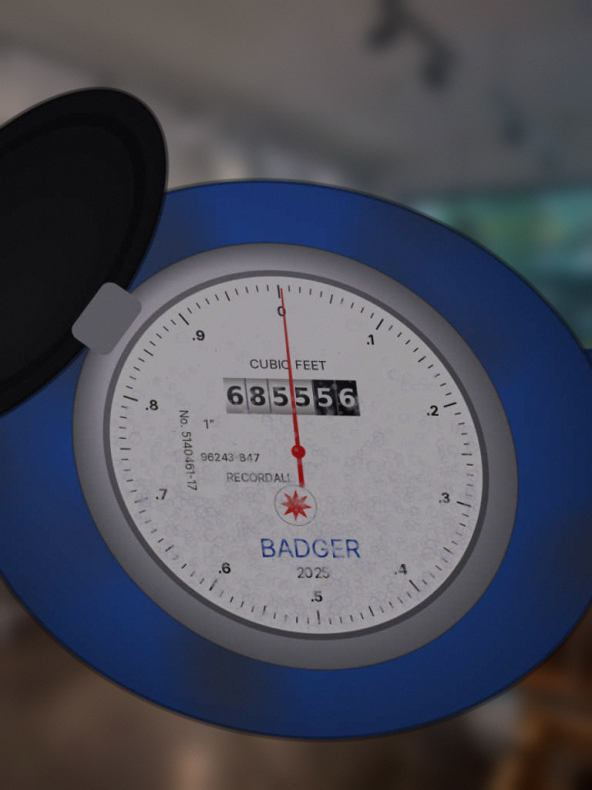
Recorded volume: **685556.00** ft³
